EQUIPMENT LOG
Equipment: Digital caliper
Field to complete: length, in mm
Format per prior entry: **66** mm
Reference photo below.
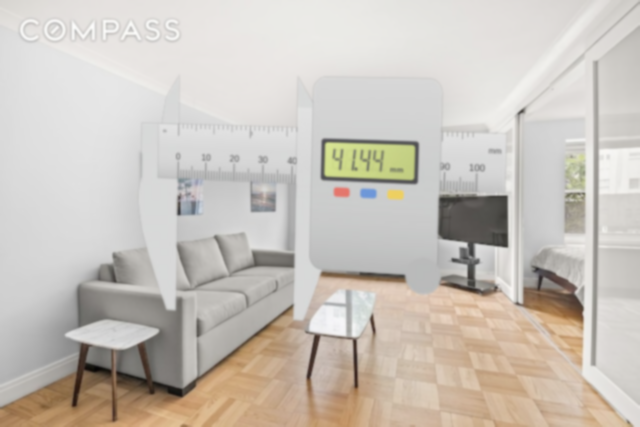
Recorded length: **41.44** mm
